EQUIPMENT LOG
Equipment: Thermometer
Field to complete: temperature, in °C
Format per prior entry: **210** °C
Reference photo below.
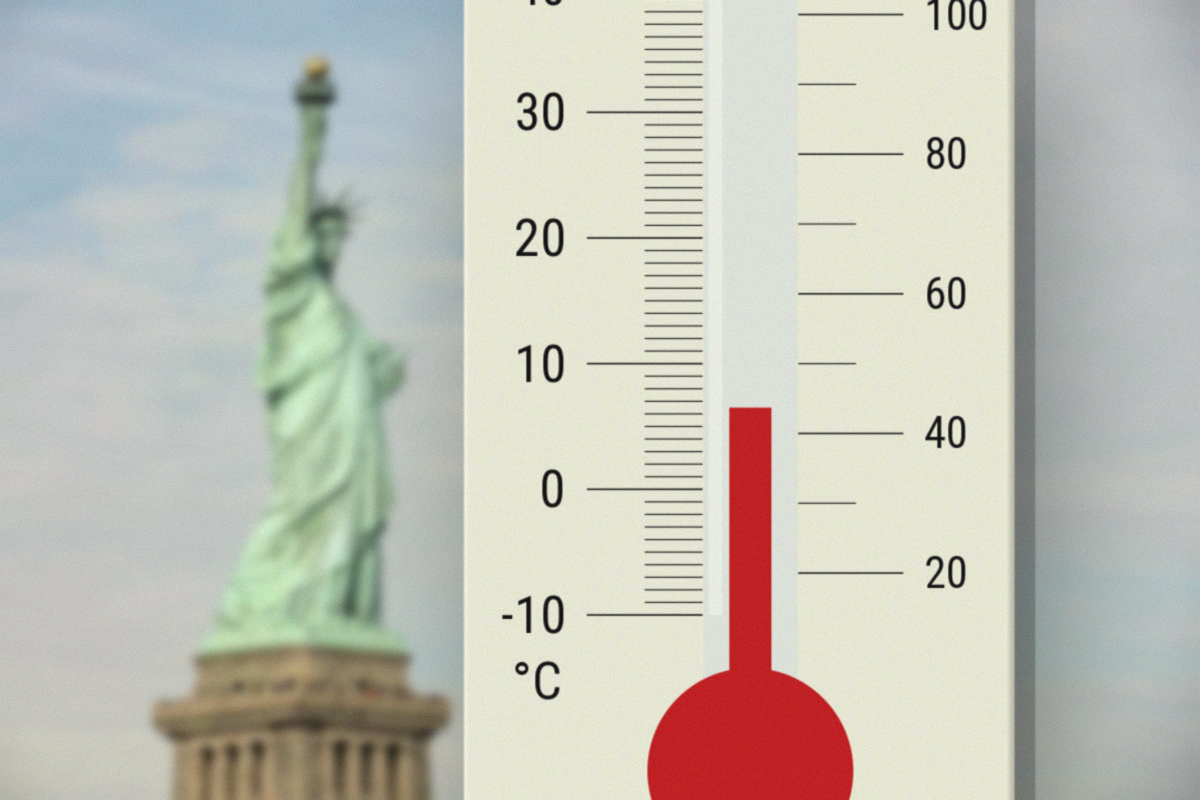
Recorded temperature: **6.5** °C
